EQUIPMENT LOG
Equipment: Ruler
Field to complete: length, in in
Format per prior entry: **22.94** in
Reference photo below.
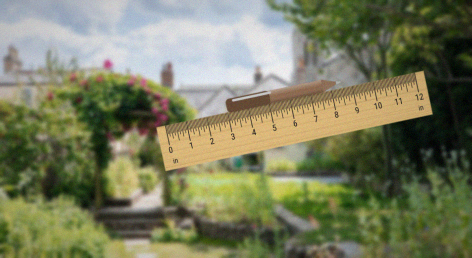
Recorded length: **5.5** in
